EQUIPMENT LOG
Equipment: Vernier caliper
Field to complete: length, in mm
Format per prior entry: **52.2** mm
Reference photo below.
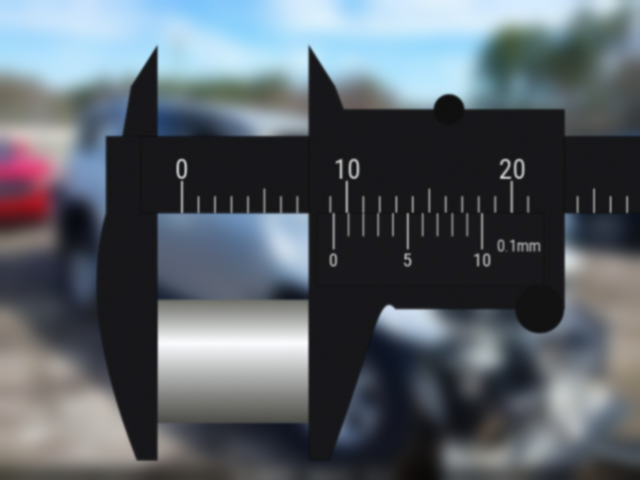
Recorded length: **9.2** mm
